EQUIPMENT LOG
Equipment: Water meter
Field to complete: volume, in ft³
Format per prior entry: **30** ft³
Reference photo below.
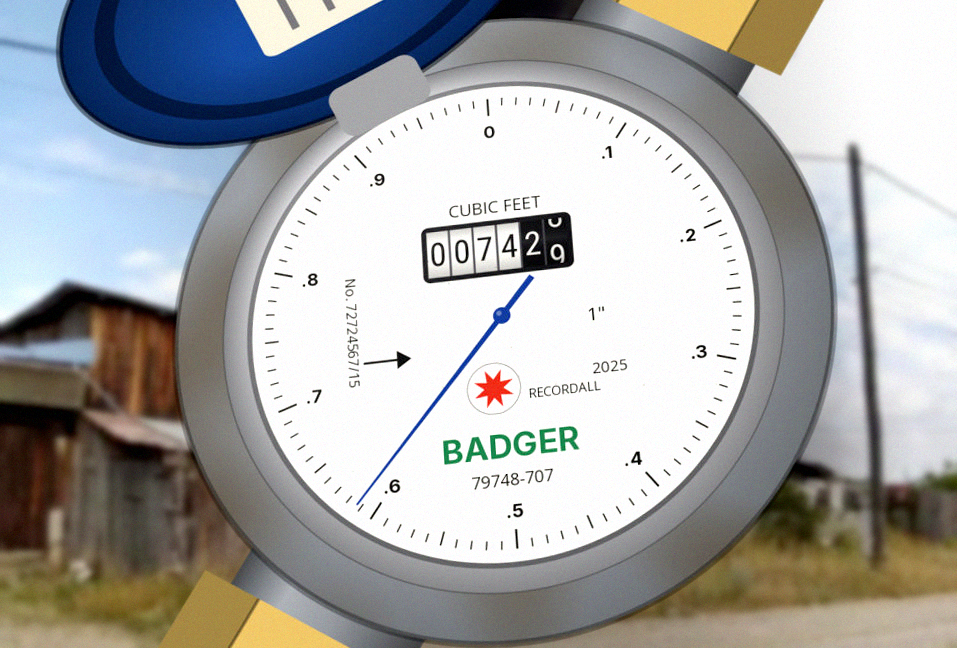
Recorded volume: **7428.61** ft³
